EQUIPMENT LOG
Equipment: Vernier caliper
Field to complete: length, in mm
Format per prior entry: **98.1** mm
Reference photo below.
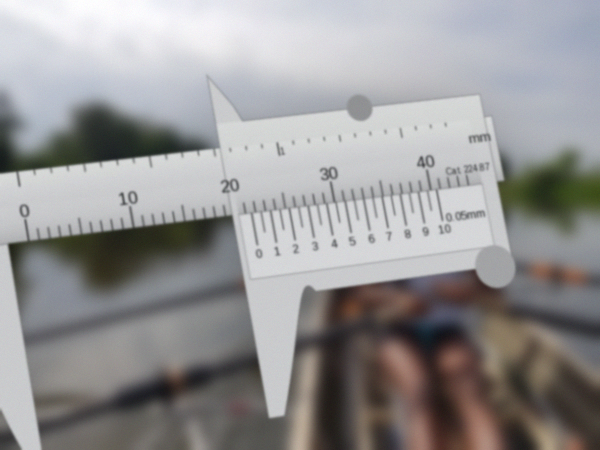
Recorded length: **21.6** mm
